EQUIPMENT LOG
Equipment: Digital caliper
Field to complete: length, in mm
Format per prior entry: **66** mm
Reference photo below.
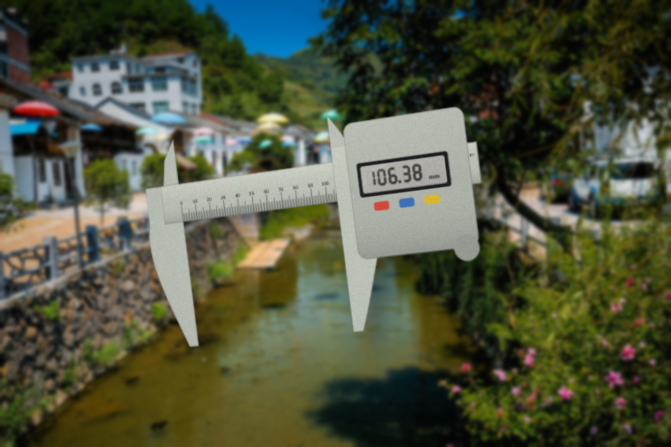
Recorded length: **106.38** mm
